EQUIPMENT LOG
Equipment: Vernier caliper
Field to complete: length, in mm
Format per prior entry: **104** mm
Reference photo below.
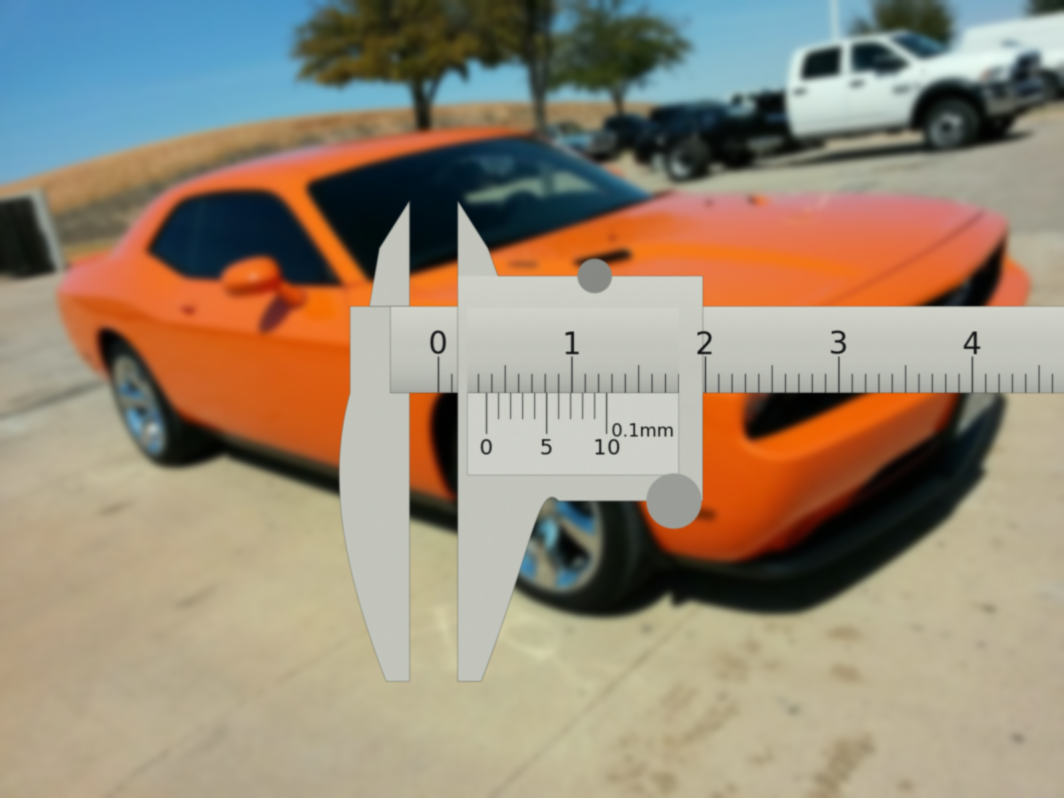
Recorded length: **3.6** mm
